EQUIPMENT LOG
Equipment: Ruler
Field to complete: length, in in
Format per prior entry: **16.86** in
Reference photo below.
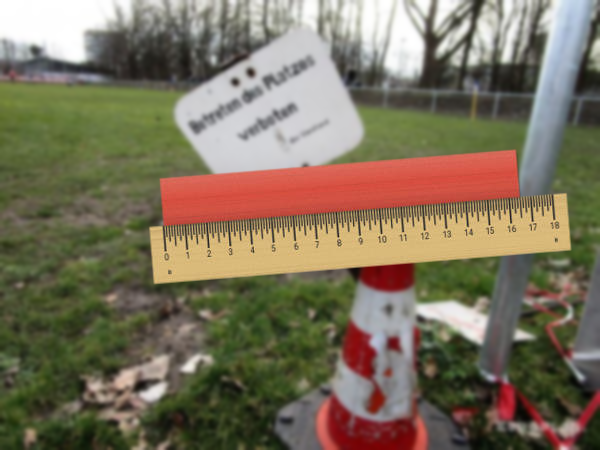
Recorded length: **16.5** in
